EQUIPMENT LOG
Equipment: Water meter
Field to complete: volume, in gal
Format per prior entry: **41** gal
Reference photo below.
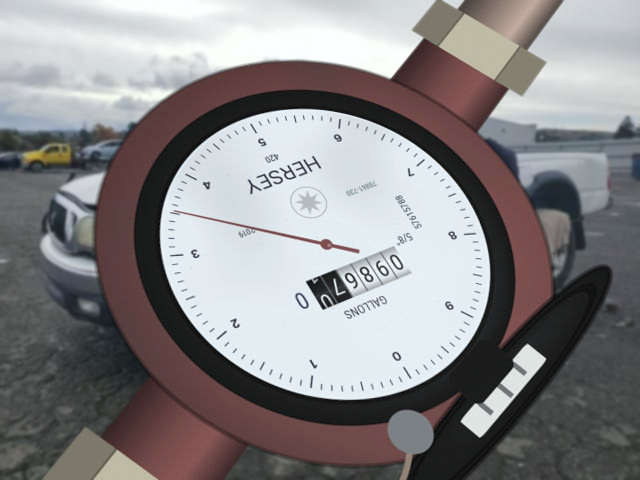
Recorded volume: **986703.5** gal
